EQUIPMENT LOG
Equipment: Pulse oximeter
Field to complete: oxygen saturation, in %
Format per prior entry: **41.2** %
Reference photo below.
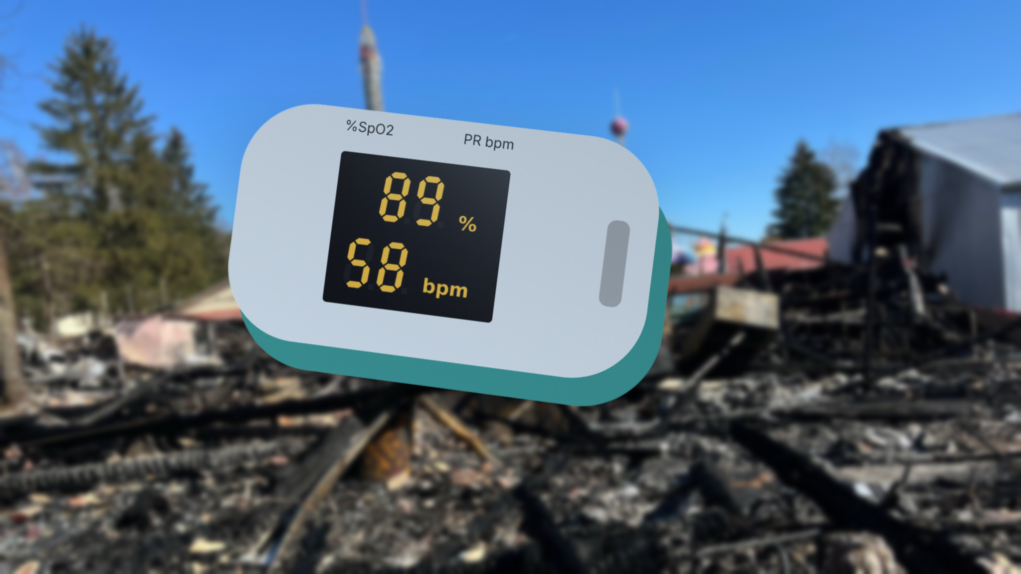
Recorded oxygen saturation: **89** %
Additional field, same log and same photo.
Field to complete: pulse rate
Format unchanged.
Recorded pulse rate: **58** bpm
